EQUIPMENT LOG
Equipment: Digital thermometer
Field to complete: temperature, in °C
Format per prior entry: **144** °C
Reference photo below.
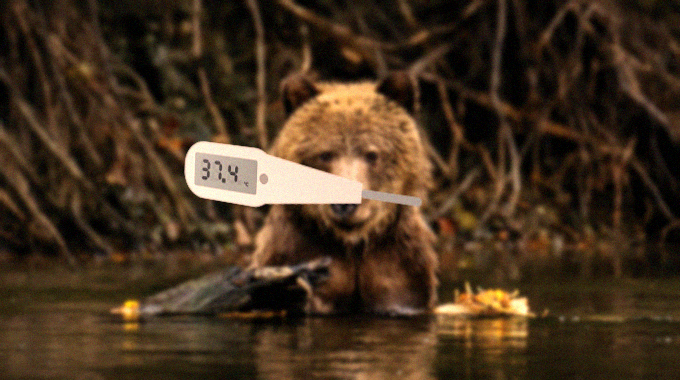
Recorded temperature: **37.4** °C
